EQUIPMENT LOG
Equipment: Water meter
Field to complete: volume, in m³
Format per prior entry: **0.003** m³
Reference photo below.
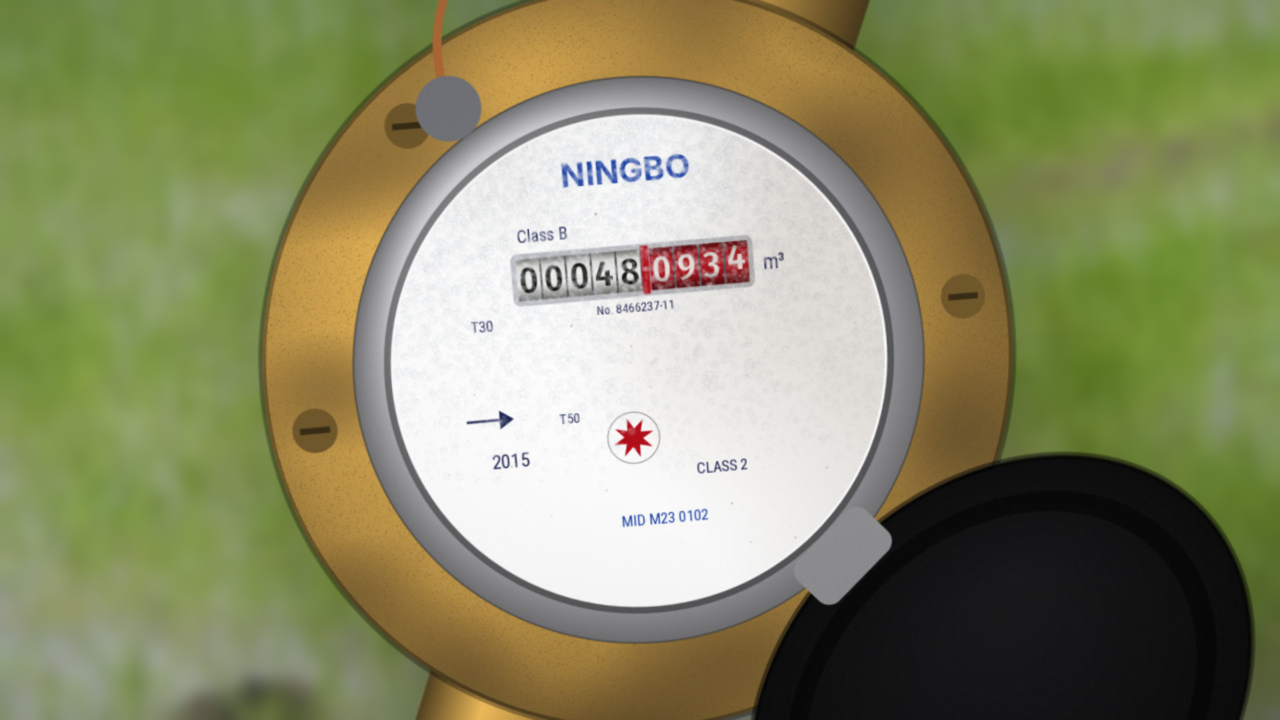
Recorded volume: **48.0934** m³
